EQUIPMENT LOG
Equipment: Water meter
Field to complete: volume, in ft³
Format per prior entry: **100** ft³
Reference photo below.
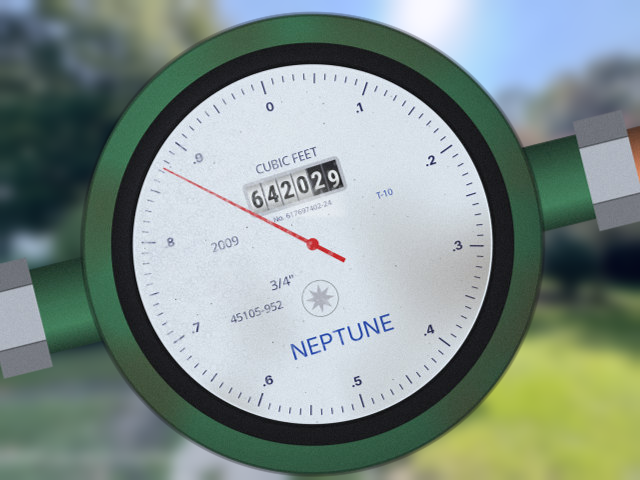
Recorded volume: **642028.87** ft³
